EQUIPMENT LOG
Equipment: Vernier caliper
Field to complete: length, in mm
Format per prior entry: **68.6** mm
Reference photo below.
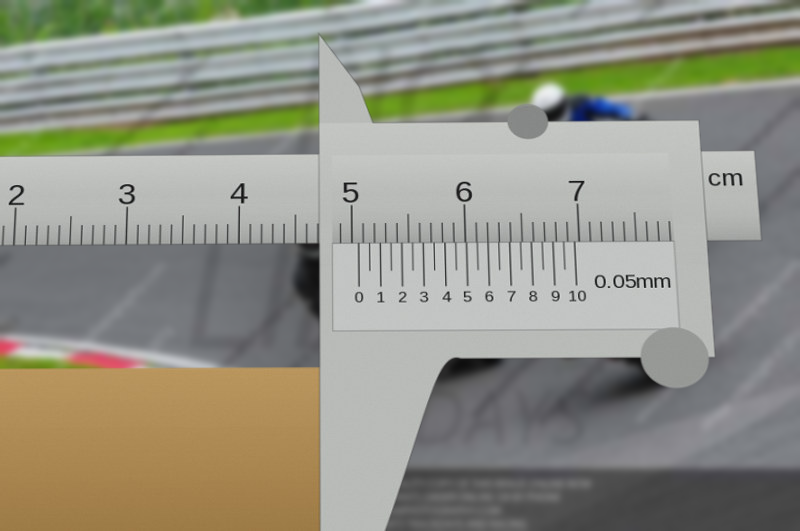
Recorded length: **50.6** mm
